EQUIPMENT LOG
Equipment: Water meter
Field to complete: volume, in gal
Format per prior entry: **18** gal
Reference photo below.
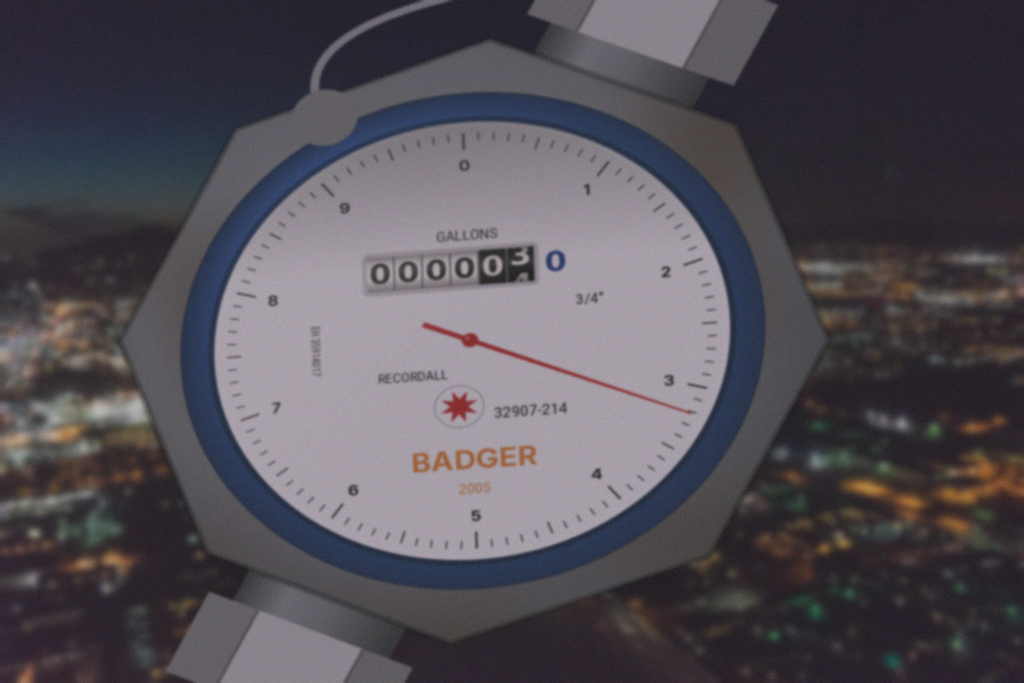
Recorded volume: **33.2** gal
